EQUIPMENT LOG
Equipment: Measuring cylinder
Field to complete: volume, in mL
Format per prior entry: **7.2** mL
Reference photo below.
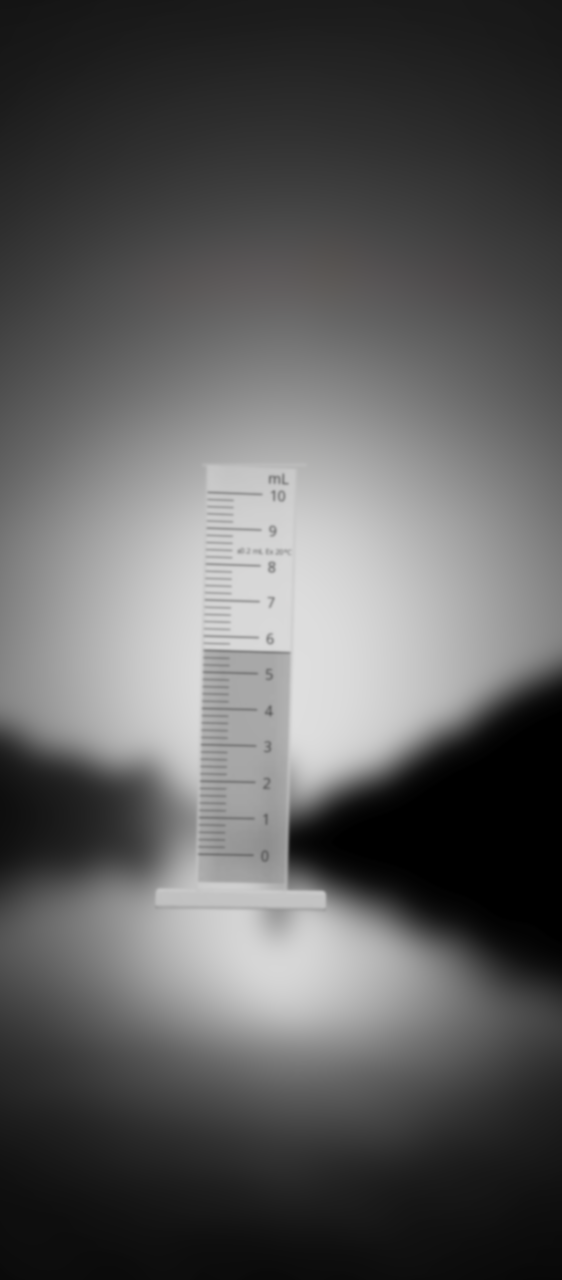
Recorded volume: **5.6** mL
